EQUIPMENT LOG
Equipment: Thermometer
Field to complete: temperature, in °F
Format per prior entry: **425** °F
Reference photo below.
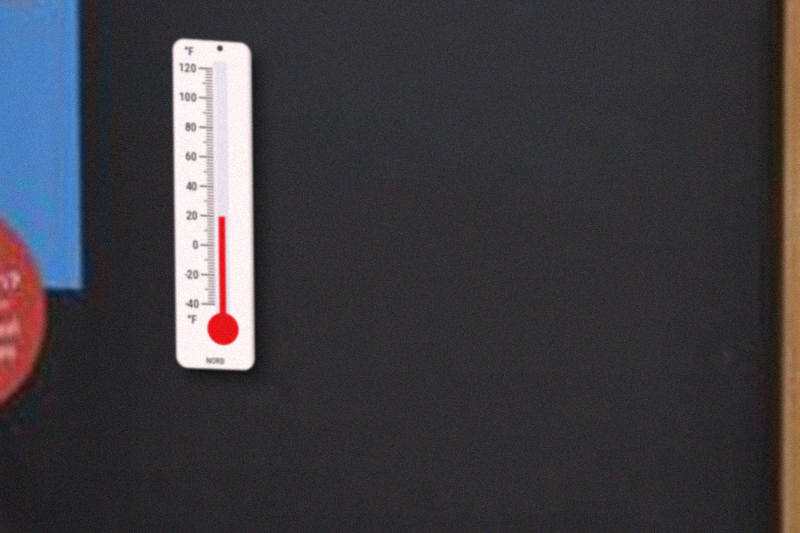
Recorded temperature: **20** °F
